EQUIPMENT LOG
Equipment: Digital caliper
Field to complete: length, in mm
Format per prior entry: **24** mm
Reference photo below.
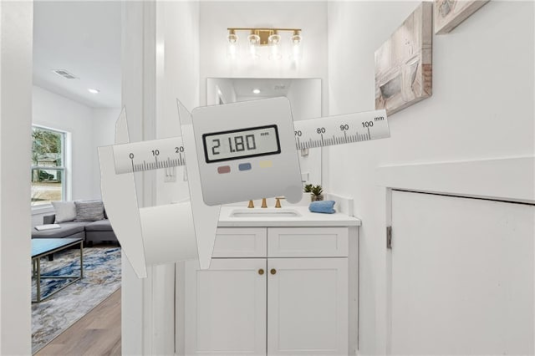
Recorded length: **21.80** mm
